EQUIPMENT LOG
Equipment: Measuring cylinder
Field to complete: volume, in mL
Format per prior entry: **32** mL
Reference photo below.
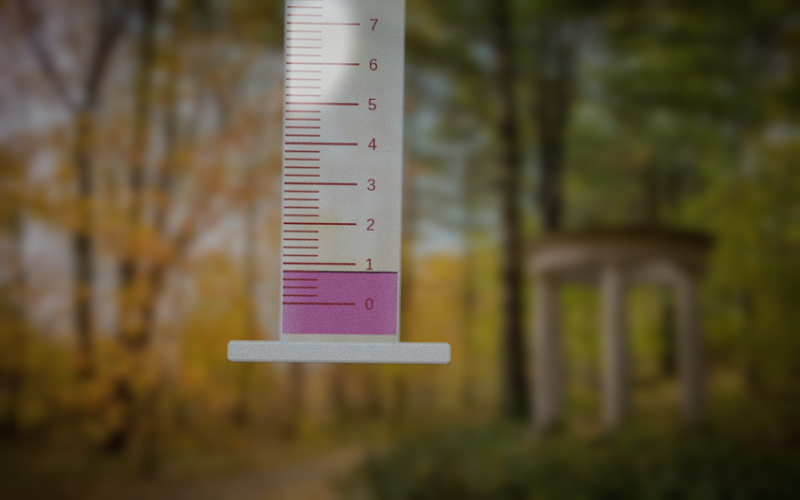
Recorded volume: **0.8** mL
